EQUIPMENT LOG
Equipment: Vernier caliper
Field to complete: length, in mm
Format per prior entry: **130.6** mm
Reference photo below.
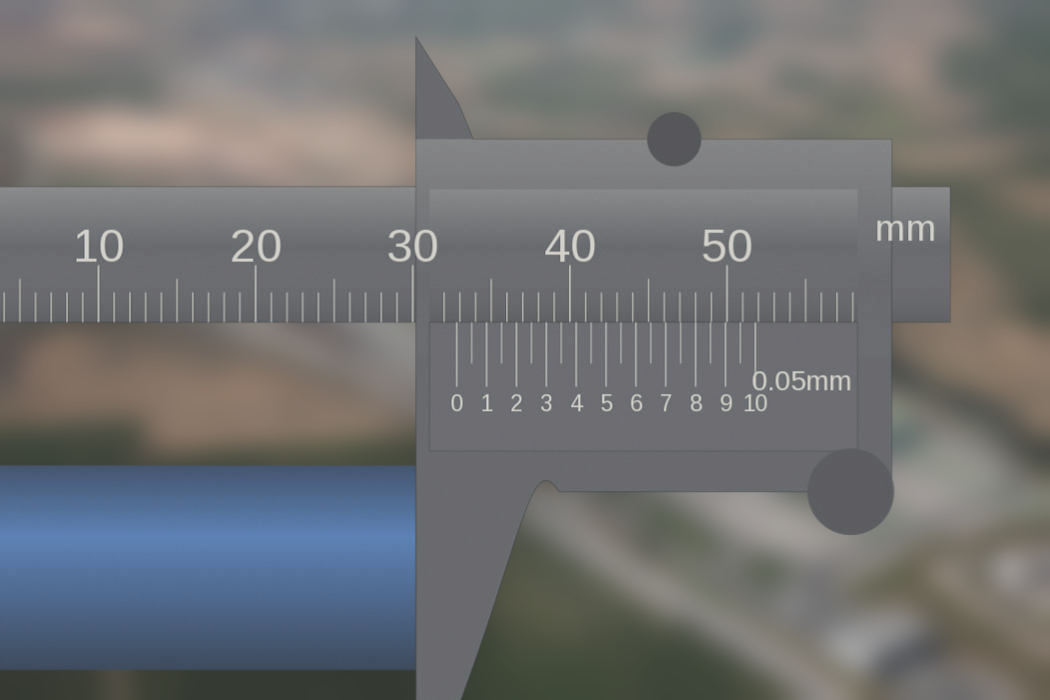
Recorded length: **32.8** mm
